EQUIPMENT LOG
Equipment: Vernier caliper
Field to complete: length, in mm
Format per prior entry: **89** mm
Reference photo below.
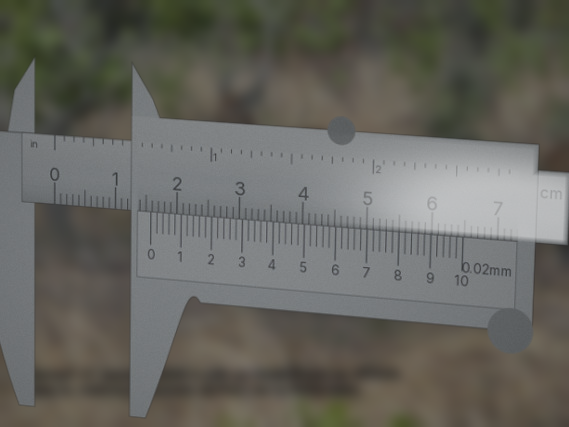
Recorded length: **15.8** mm
